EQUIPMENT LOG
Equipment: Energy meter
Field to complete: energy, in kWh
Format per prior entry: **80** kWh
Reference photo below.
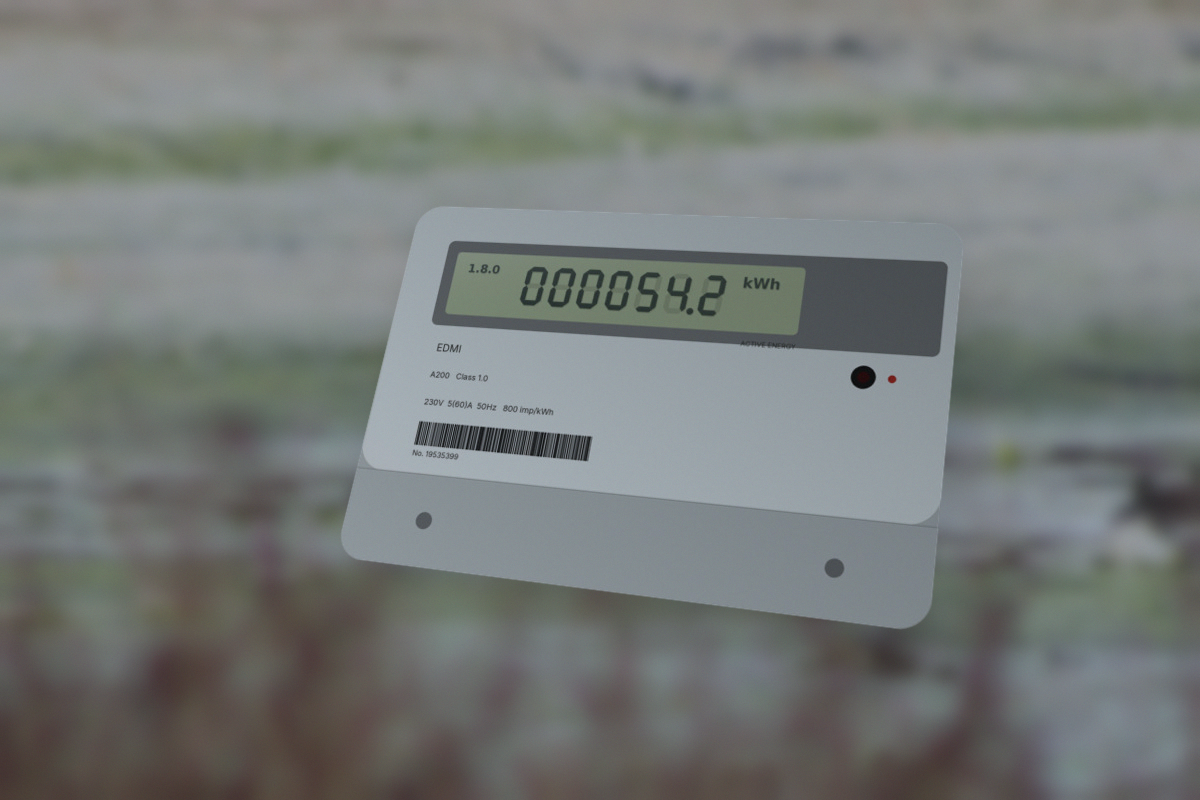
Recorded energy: **54.2** kWh
